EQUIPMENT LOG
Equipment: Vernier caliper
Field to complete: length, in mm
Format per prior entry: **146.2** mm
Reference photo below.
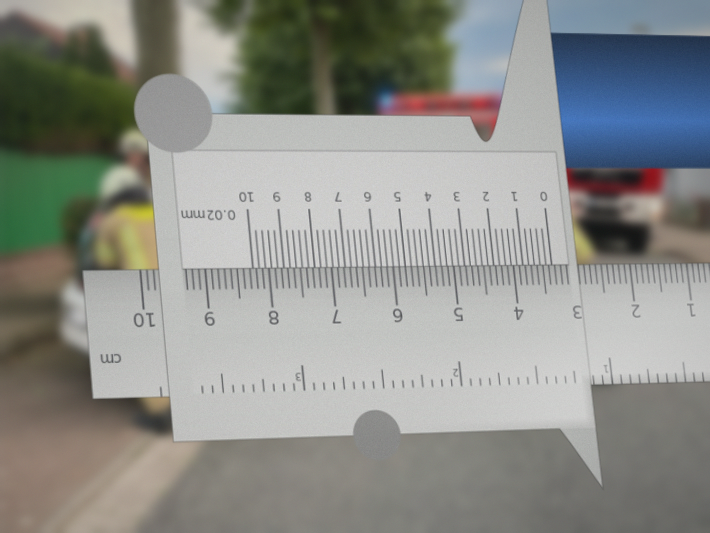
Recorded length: **33.5** mm
